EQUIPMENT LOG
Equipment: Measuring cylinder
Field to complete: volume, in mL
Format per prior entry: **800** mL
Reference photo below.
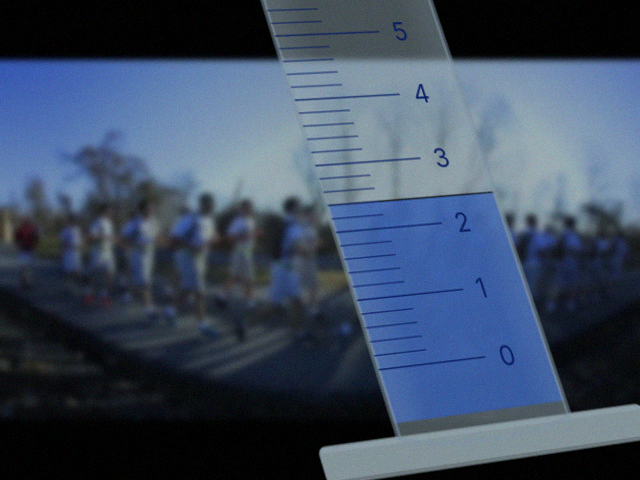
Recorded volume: **2.4** mL
